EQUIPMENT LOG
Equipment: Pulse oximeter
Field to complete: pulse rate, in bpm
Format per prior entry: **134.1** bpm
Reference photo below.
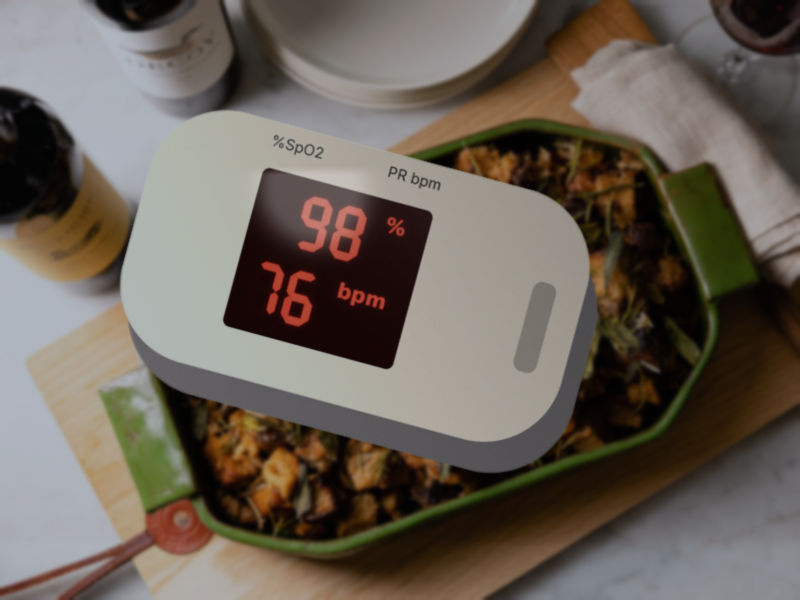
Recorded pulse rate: **76** bpm
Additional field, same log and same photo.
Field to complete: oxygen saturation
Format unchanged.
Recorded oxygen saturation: **98** %
